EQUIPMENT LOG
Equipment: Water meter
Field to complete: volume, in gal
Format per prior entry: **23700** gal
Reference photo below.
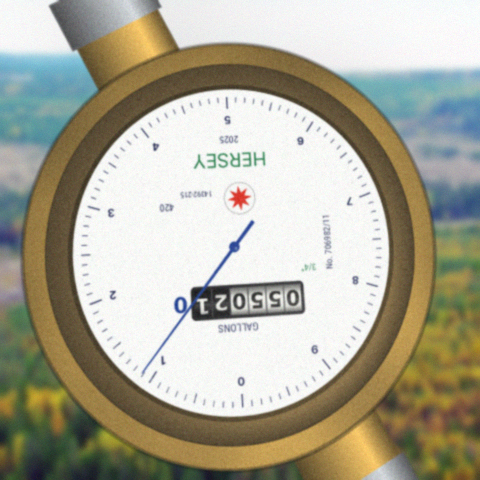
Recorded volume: **550211.1** gal
